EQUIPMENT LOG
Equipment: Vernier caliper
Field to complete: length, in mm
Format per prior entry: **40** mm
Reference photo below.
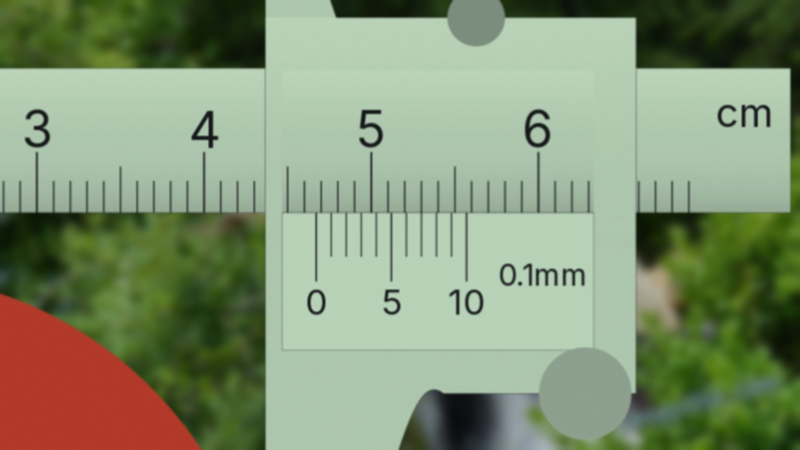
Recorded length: **46.7** mm
